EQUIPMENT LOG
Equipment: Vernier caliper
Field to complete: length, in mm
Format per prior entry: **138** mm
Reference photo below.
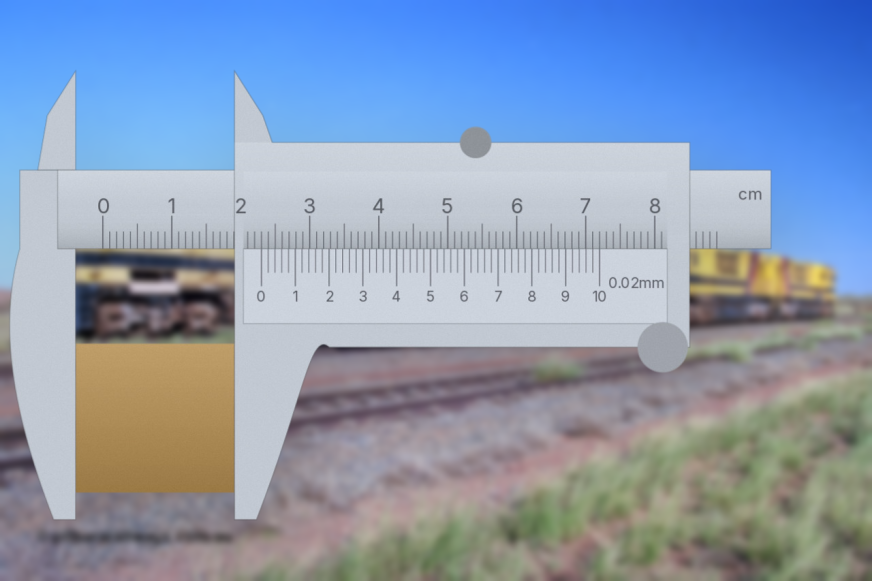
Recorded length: **23.0** mm
